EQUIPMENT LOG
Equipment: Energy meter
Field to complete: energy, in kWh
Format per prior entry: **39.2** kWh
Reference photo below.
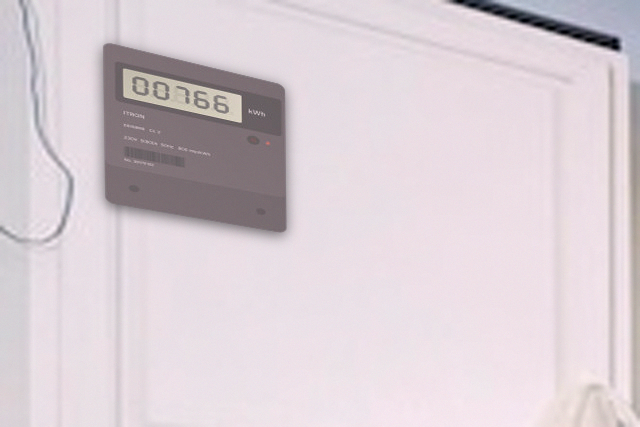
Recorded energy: **766** kWh
